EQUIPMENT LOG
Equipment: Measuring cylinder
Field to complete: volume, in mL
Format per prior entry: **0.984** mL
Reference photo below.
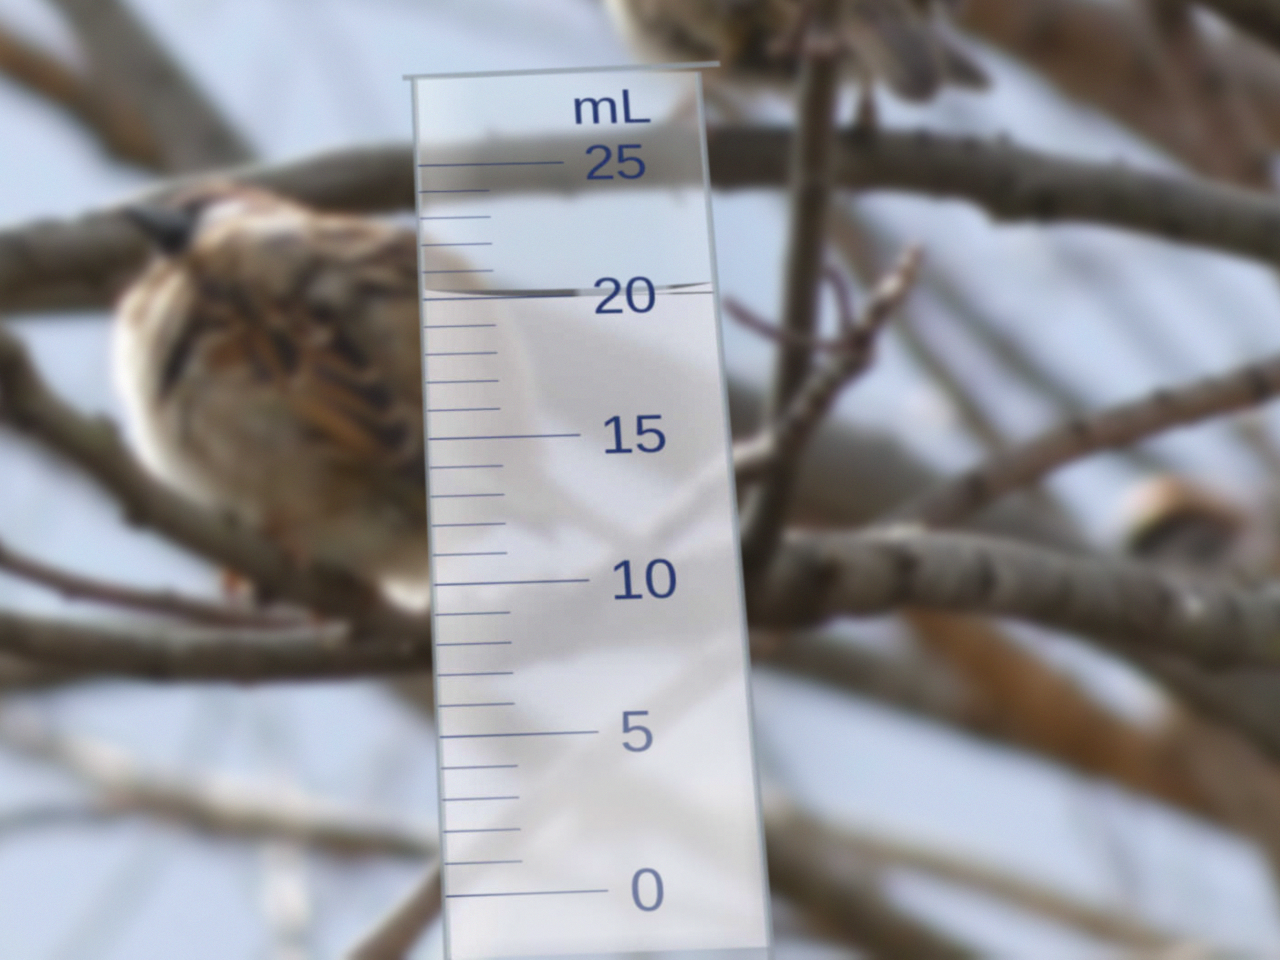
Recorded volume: **20** mL
